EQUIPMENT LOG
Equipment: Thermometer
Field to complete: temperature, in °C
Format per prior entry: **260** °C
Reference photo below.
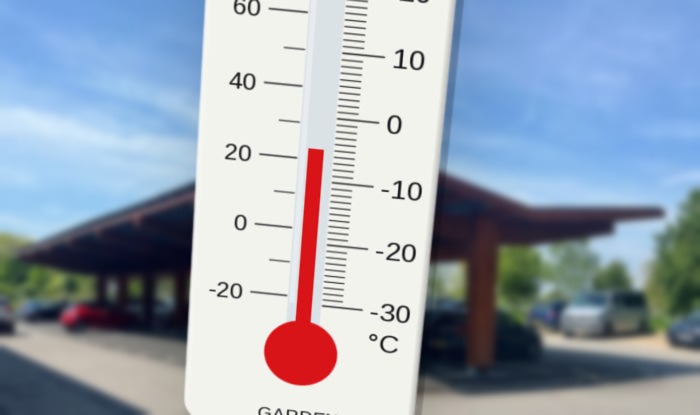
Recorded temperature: **-5** °C
